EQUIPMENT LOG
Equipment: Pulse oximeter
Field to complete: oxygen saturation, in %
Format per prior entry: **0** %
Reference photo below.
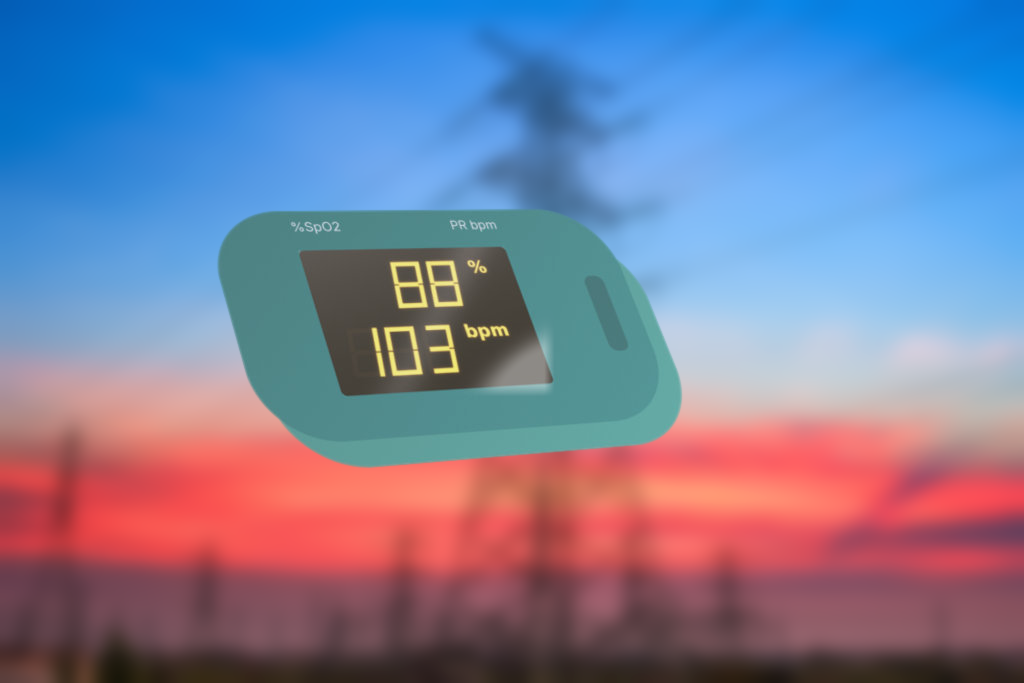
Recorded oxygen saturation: **88** %
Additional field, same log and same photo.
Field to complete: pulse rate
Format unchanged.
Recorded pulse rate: **103** bpm
